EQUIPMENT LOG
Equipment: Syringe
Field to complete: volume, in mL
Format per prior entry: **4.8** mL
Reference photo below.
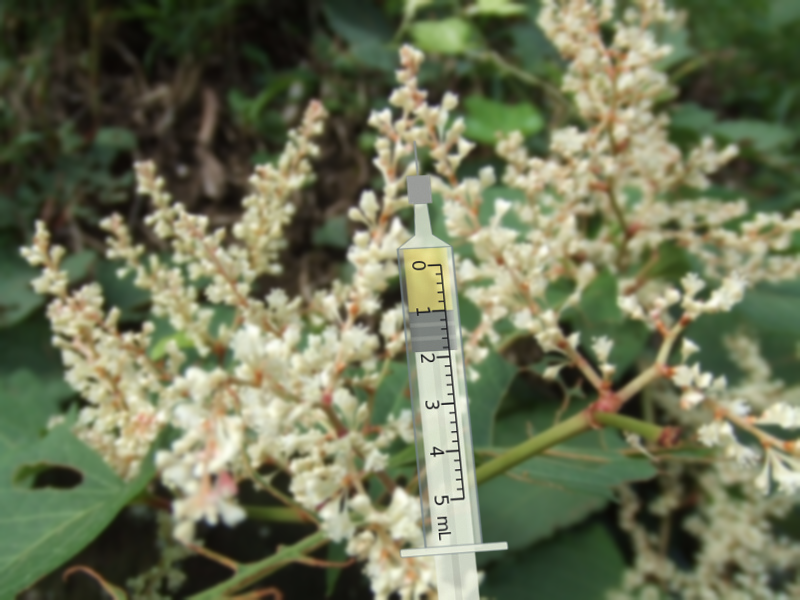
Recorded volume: **1** mL
